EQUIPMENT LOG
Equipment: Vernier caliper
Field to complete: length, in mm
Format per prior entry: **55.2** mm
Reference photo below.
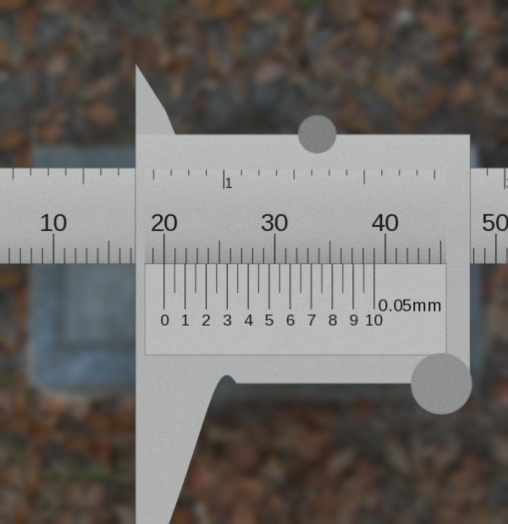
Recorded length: **20.0** mm
